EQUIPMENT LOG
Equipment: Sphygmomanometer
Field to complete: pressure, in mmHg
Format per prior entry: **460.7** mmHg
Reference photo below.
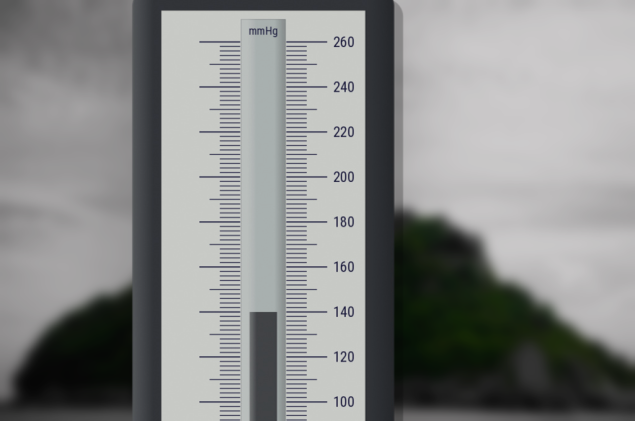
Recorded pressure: **140** mmHg
